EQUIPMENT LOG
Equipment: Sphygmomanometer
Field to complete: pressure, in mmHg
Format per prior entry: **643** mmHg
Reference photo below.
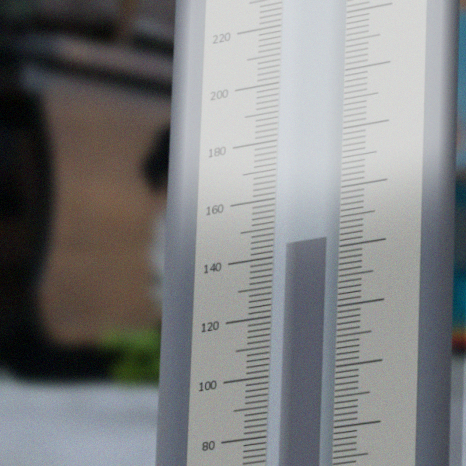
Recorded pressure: **144** mmHg
